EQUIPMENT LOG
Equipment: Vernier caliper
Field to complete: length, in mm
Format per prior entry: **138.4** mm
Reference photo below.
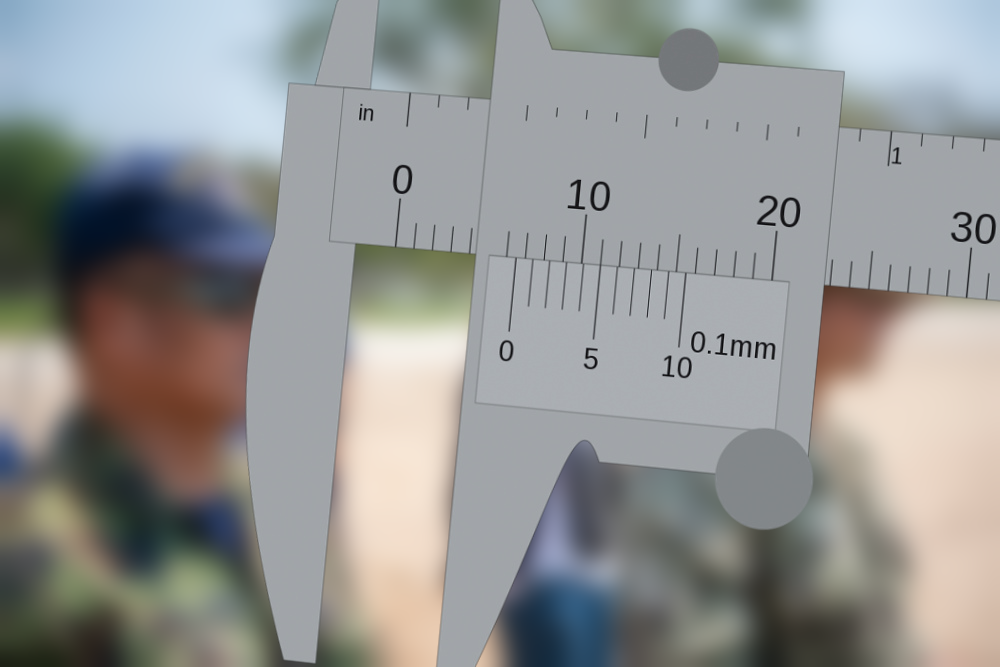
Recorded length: **6.5** mm
